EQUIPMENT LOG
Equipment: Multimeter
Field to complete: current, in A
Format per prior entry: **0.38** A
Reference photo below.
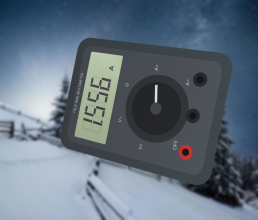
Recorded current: **1.556** A
